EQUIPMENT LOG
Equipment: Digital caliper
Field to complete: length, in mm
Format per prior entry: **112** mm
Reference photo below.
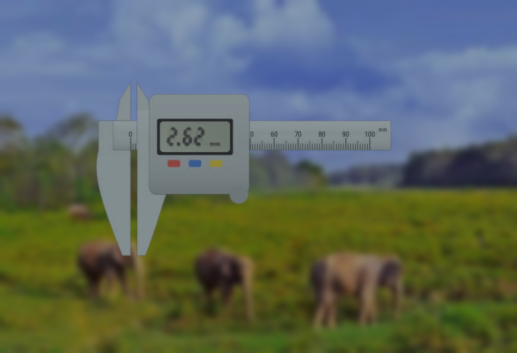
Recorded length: **2.62** mm
